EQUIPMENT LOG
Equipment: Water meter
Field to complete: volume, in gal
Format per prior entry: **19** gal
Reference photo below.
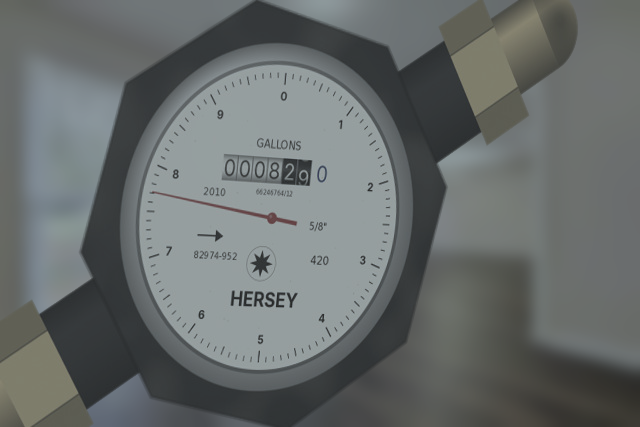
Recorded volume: **8287.7** gal
